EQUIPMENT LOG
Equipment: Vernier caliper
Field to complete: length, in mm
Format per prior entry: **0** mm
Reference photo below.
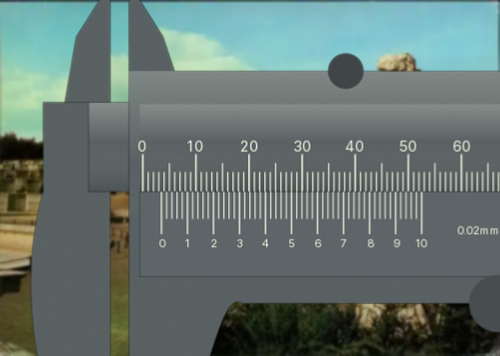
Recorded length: **3.5** mm
